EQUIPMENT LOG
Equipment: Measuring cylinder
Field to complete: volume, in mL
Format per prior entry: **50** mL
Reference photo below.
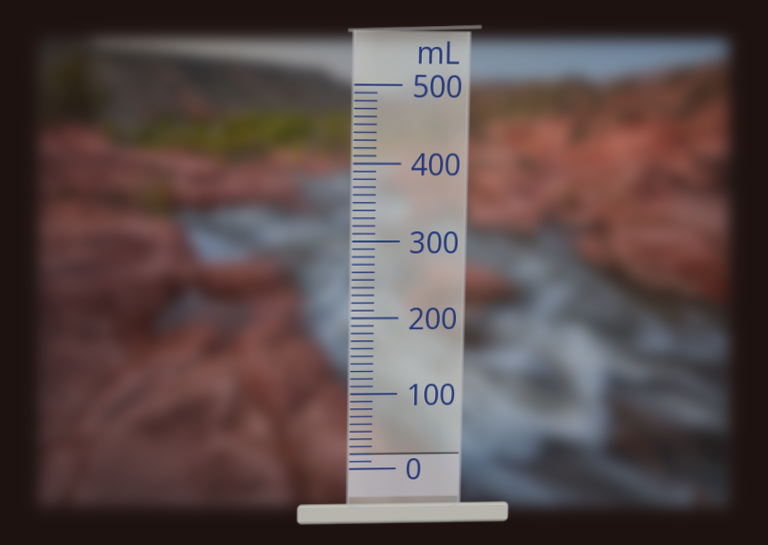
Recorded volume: **20** mL
